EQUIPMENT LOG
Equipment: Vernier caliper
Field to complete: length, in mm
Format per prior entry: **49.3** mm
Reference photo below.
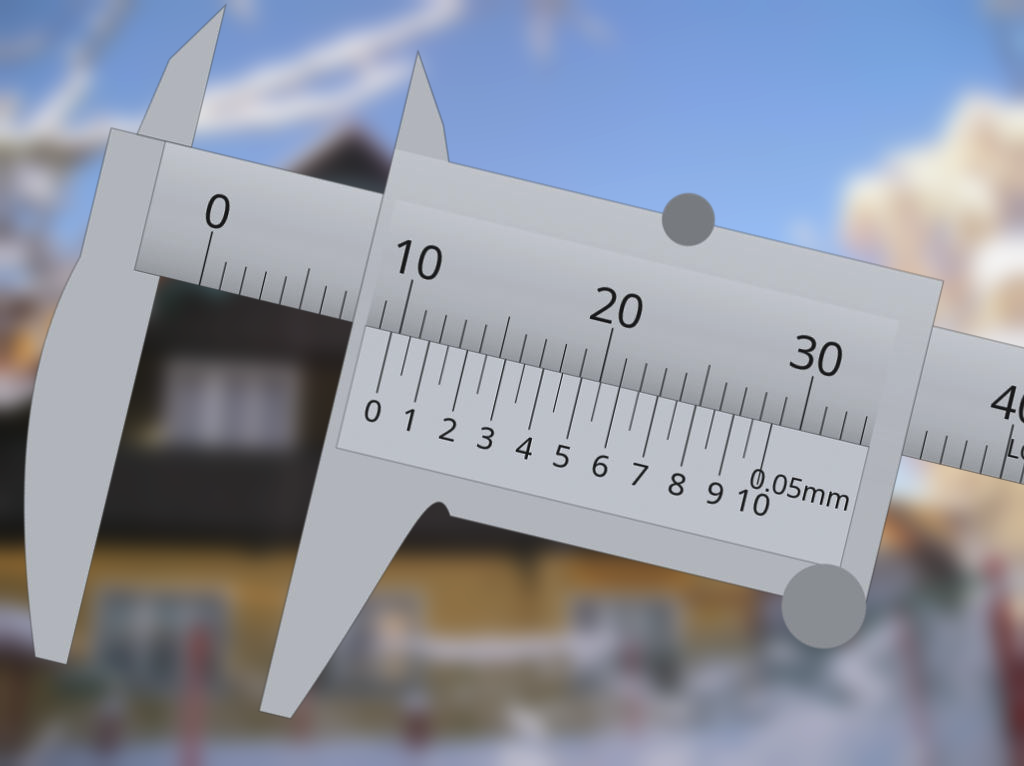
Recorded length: **9.6** mm
